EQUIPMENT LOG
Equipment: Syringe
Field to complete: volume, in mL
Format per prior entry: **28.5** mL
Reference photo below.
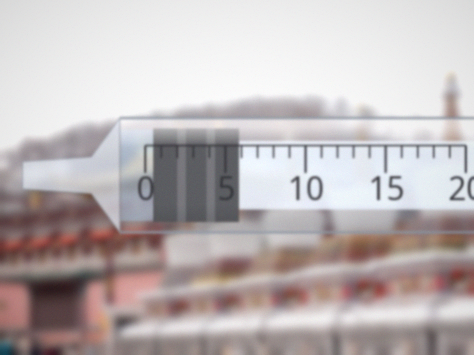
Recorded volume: **0.5** mL
